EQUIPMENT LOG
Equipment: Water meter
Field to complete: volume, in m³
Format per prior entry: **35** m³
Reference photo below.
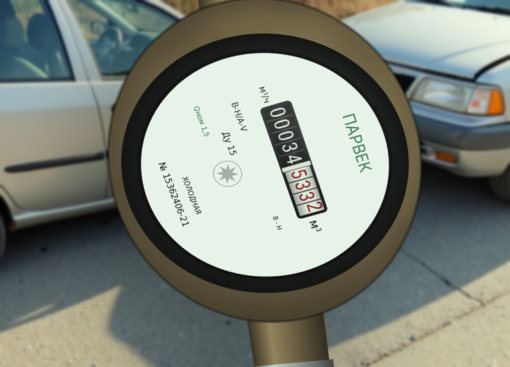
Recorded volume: **34.5332** m³
